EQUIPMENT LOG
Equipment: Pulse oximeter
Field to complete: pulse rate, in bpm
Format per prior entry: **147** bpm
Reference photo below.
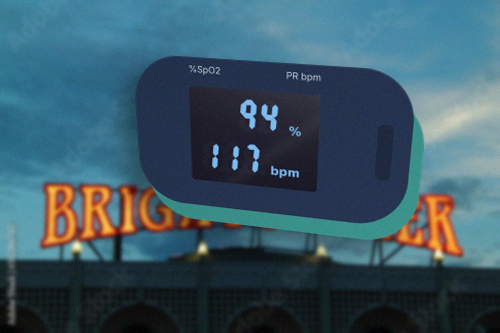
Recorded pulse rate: **117** bpm
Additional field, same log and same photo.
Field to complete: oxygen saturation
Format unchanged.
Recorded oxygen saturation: **94** %
